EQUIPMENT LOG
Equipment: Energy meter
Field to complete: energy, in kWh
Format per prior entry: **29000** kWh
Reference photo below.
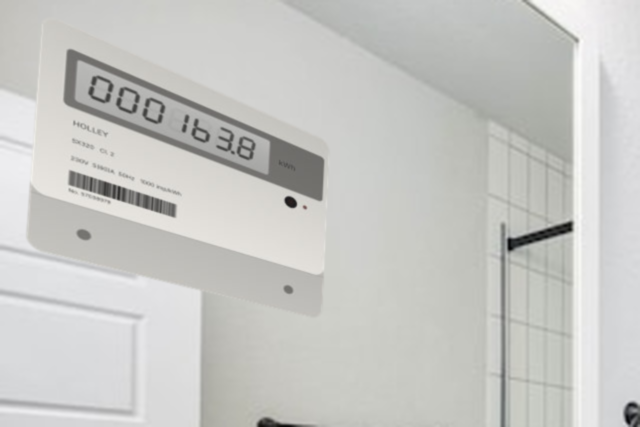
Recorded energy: **163.8** kWh
